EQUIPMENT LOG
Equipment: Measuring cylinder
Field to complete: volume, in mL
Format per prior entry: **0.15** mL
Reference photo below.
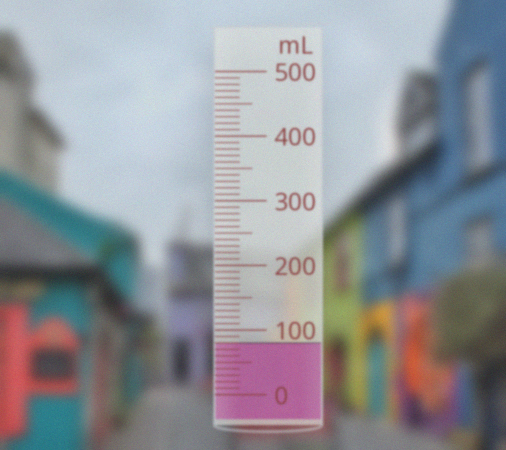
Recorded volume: **80** mL
